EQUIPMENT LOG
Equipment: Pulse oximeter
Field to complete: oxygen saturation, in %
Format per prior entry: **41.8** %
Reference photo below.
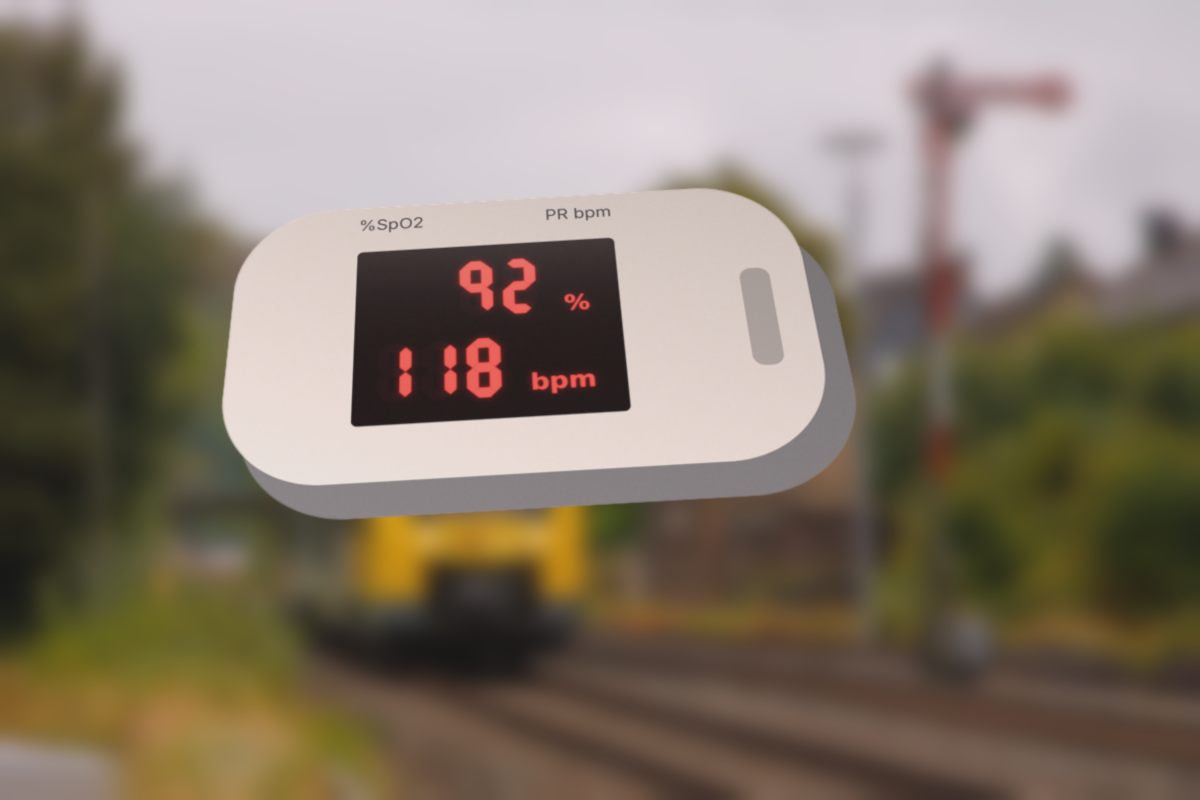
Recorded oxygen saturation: **92** %
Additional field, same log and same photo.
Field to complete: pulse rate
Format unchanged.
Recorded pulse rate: **118** bpm
